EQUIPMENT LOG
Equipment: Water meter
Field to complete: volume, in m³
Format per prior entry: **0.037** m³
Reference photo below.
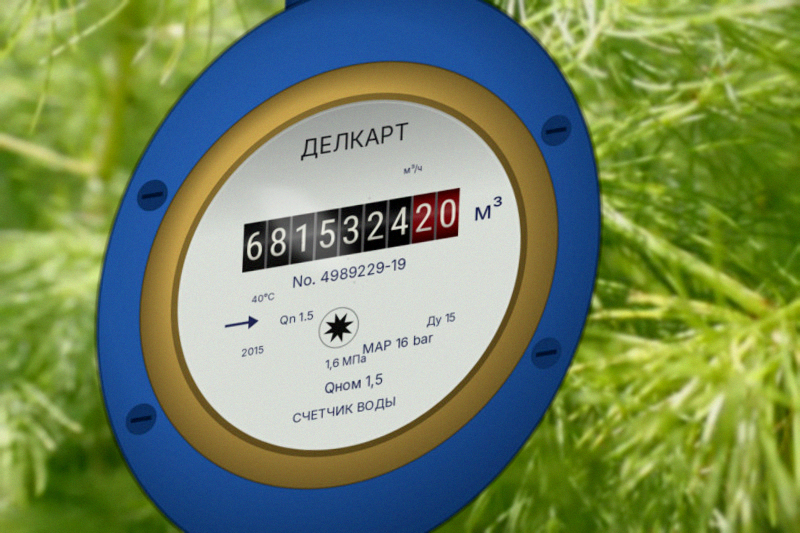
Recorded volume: **6815324.20** m³
